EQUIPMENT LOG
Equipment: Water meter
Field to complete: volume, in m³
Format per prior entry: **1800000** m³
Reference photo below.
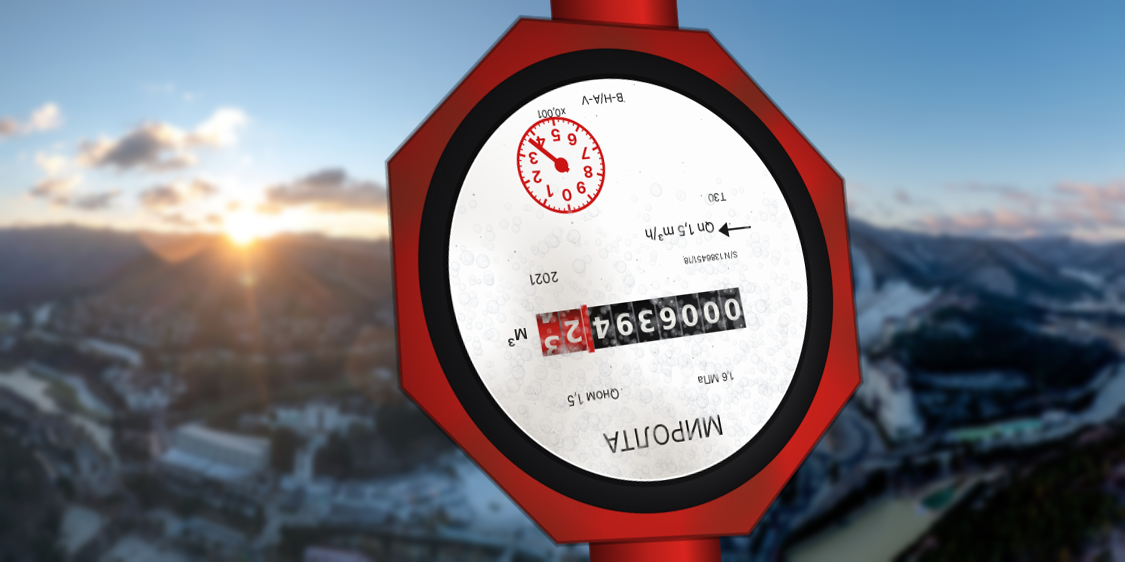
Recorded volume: **6394.233** m³
